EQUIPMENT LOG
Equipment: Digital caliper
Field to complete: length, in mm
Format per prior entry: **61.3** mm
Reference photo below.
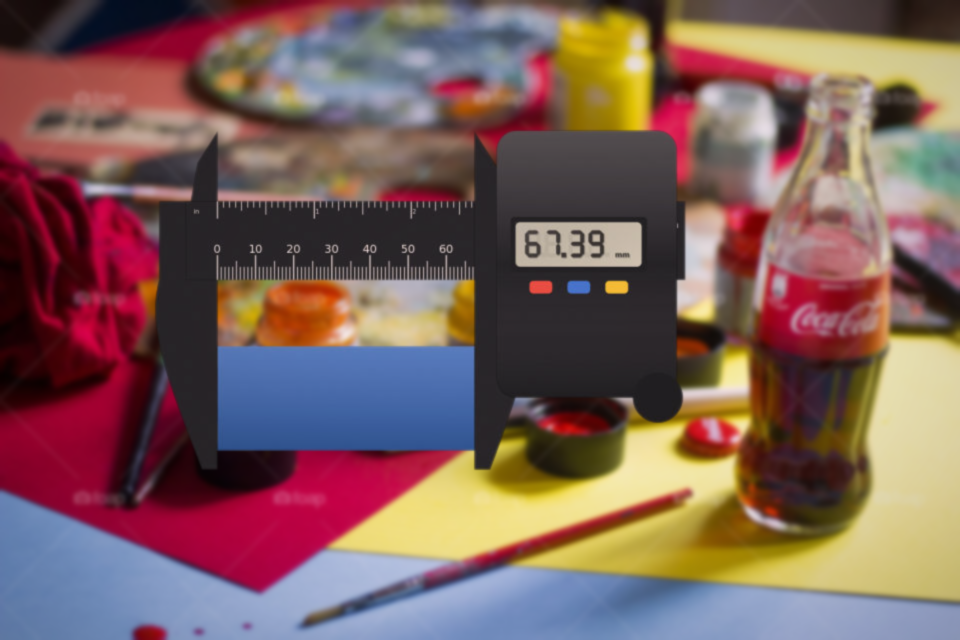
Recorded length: **67.39** mm
